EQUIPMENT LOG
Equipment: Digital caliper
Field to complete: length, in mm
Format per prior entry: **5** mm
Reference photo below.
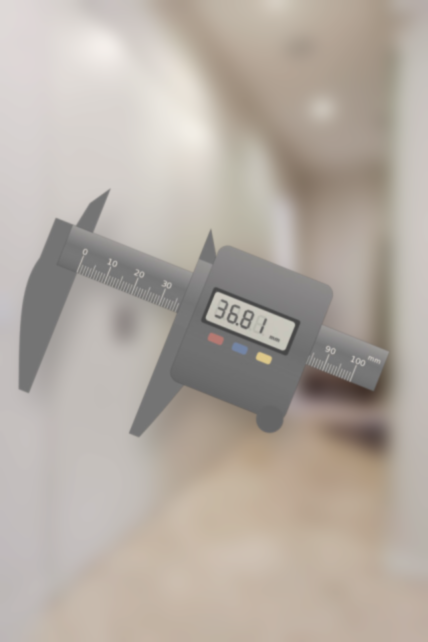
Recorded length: **36.81** mm
